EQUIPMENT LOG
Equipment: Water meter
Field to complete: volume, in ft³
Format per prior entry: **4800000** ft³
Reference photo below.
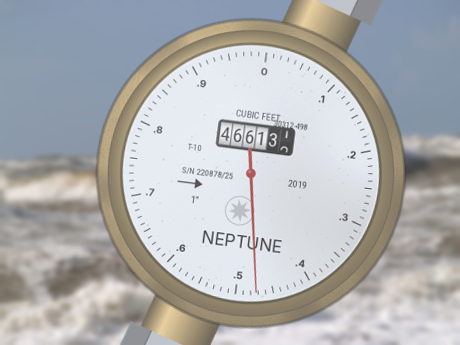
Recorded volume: **466131.47** ft³
